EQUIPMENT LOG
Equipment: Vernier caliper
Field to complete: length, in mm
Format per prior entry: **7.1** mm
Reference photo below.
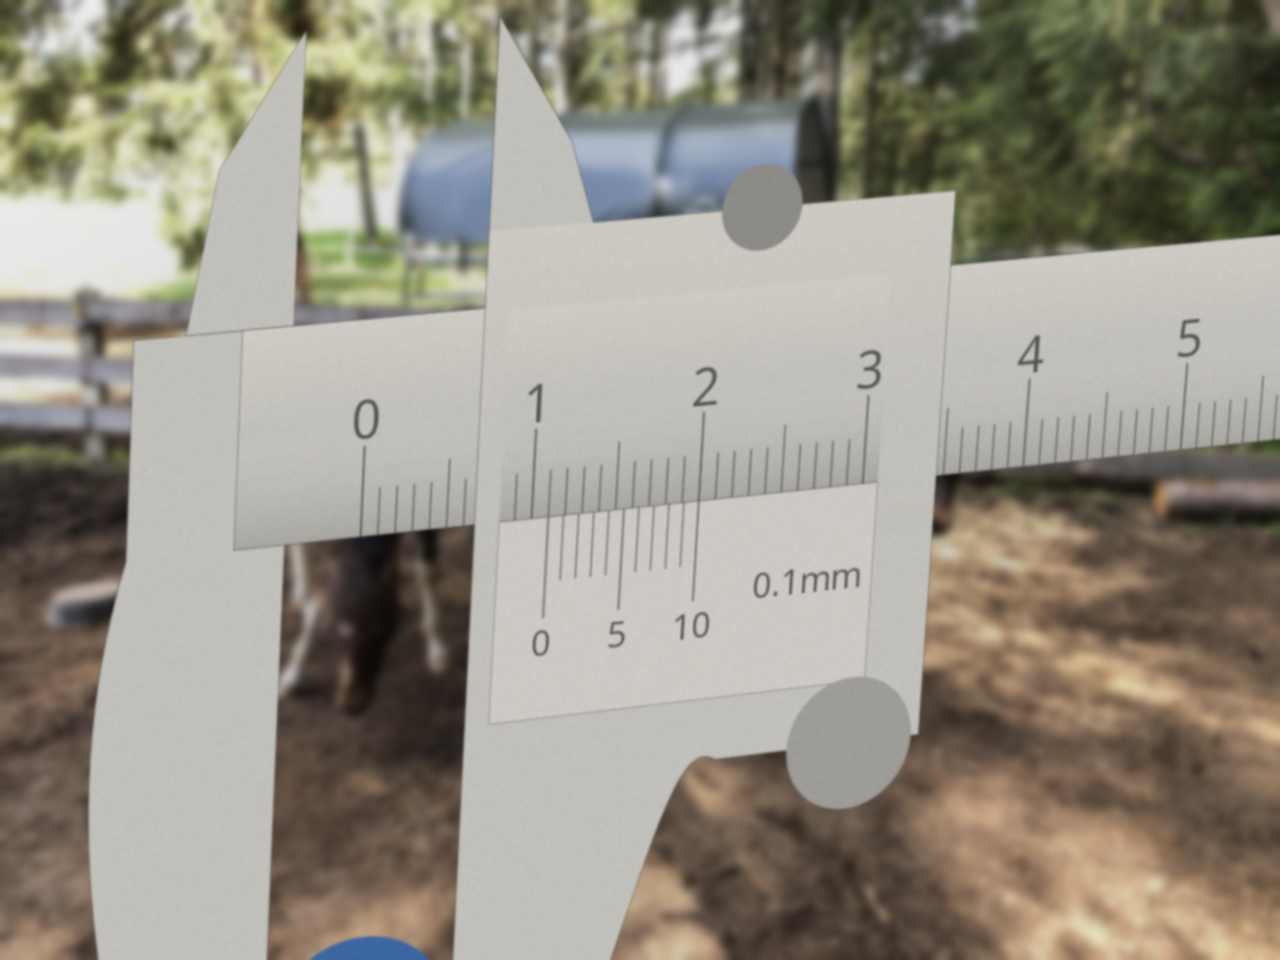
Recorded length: **11.0** mm
